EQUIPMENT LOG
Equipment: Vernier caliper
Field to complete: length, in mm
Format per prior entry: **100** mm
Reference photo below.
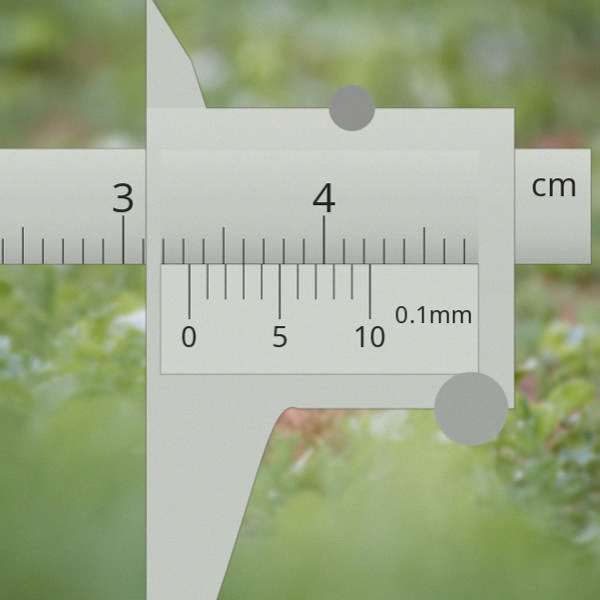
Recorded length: **33.3** mm
